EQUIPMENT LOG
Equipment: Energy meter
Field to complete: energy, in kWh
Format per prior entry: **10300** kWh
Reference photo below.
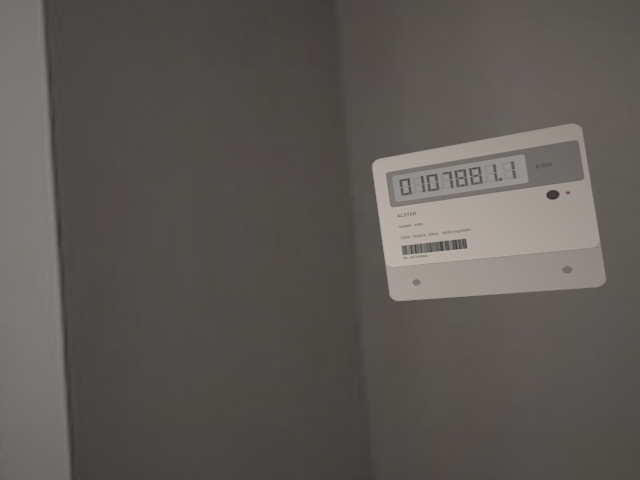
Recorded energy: **107881.1** kWh
